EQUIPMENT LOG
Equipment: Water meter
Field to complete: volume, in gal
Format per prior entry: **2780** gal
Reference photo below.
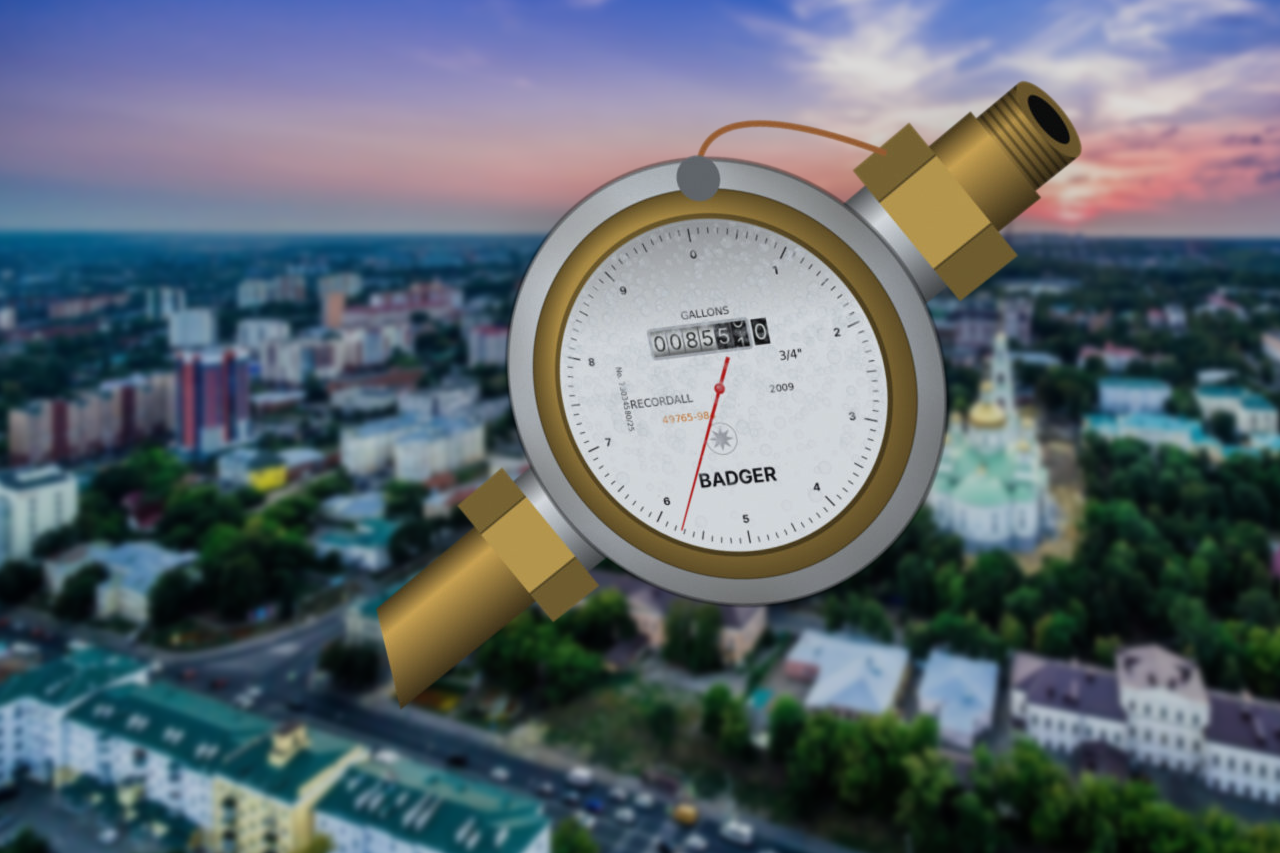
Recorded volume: **85505.7** gal
